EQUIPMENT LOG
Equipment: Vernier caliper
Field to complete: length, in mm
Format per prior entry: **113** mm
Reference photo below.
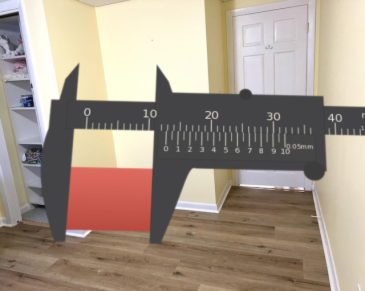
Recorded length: **12.8** mm
